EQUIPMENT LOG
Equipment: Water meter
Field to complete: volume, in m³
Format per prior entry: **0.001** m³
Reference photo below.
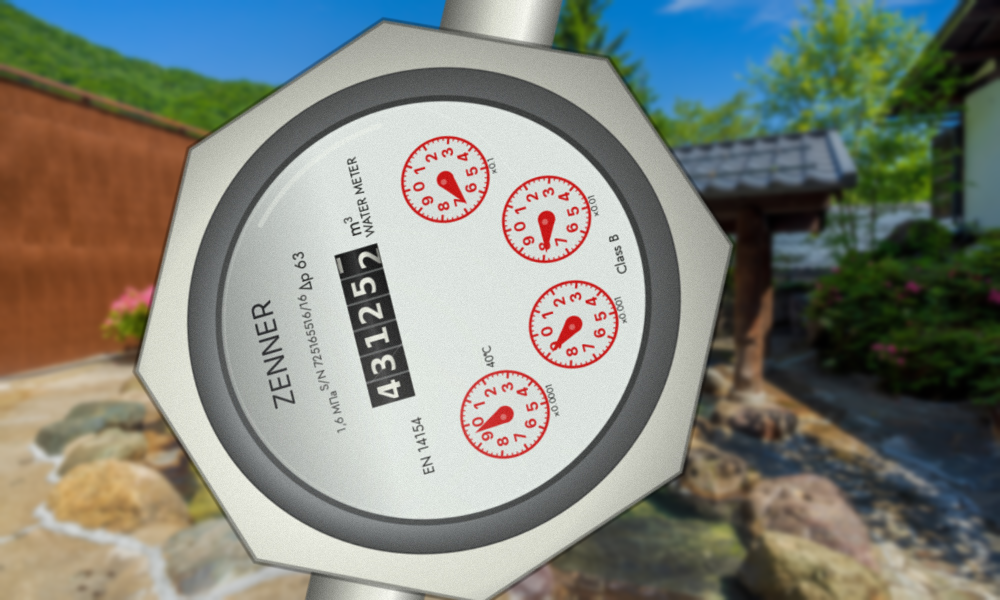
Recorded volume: **431251.6789** m³
